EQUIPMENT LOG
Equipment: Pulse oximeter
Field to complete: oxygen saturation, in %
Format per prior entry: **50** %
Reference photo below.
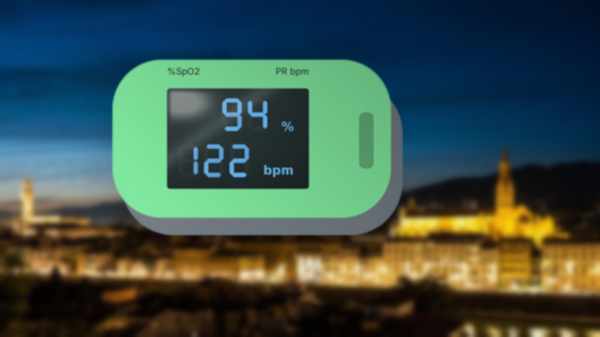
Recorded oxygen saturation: **94** %
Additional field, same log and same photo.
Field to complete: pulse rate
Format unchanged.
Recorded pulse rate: **122** bpm
